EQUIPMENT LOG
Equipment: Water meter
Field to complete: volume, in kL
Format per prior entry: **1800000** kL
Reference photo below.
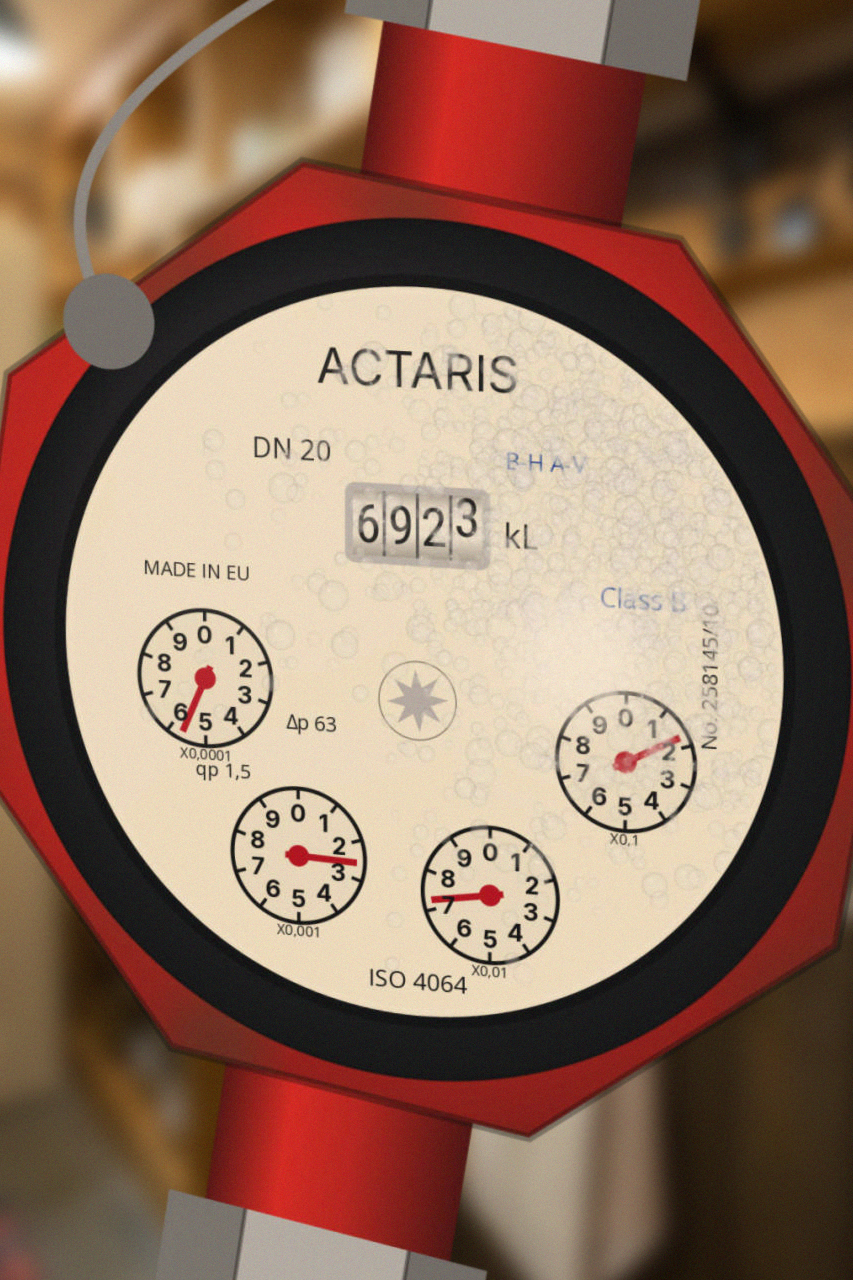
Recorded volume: **6923.1725** kL
